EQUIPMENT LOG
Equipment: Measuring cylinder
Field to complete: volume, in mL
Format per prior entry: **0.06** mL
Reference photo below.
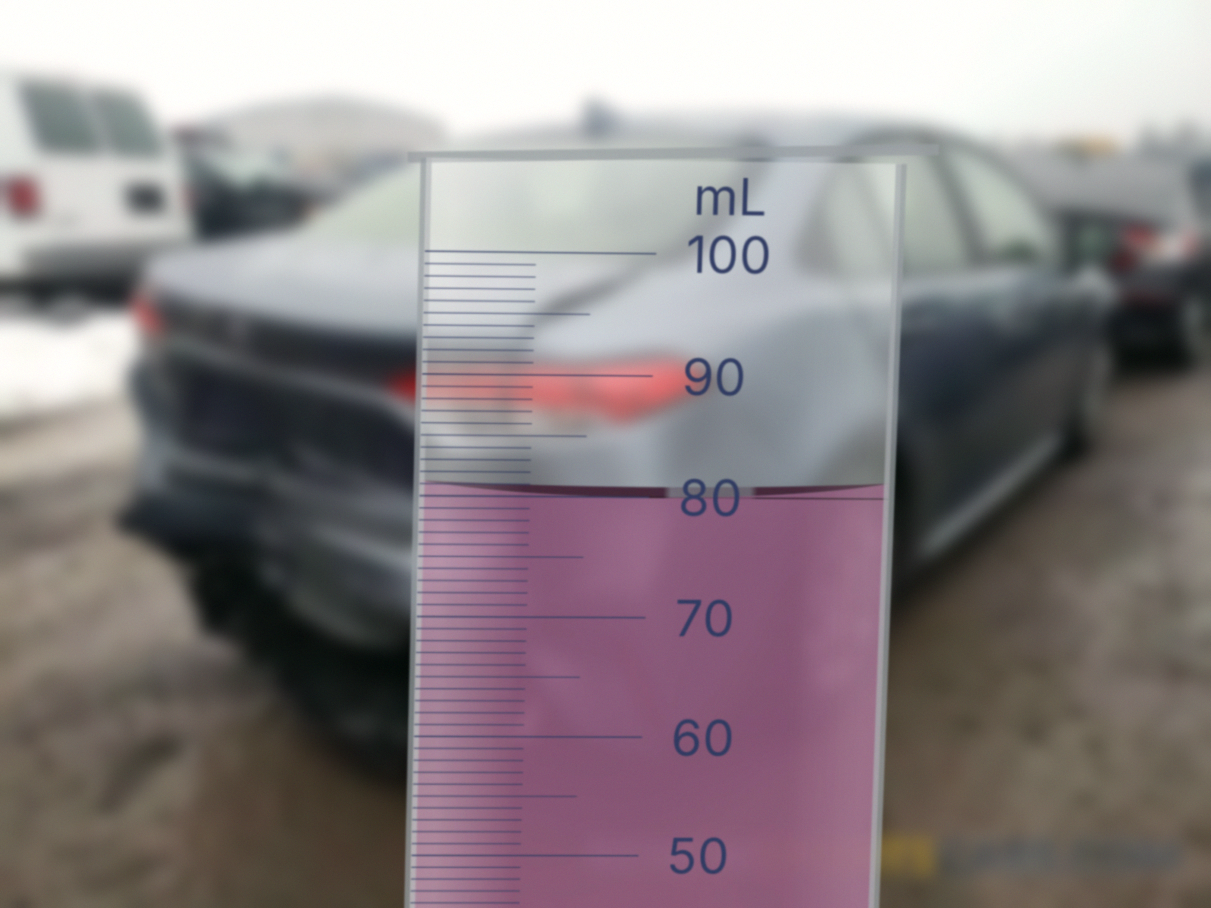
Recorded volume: **80** mL
